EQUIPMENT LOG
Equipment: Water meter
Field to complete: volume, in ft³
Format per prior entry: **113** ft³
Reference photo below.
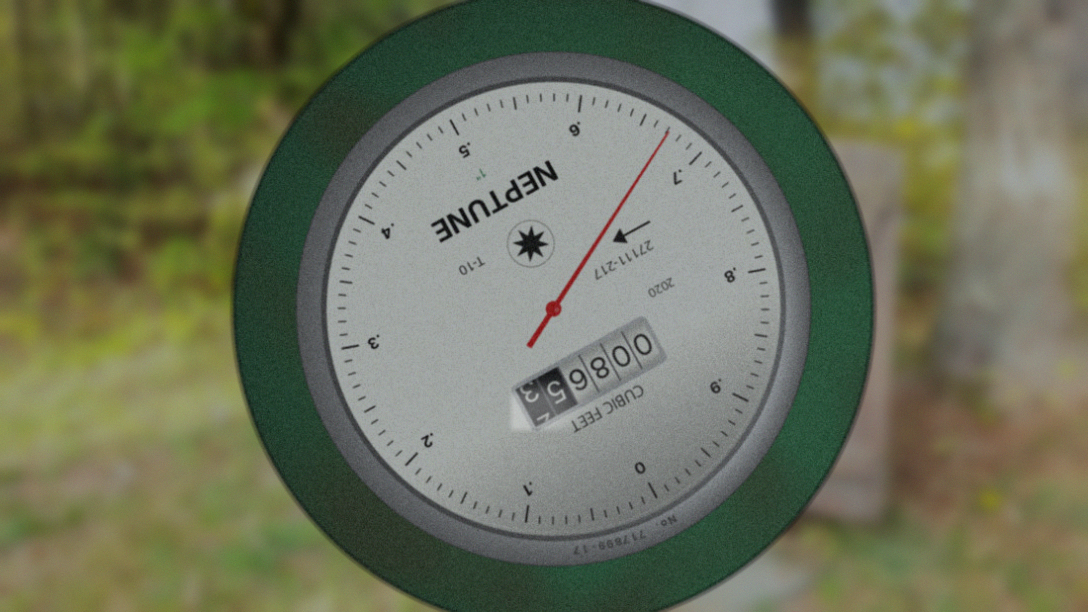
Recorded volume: **8652.67** ft³
